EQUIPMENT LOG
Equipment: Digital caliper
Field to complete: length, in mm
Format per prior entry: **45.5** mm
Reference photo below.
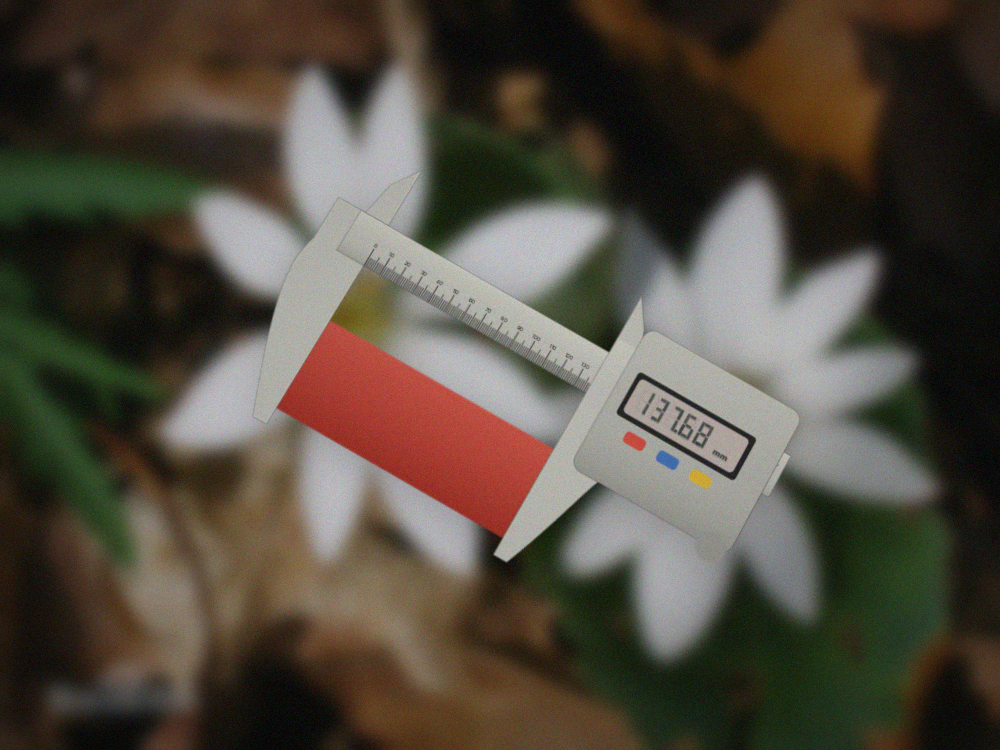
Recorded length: **137.68** mm
